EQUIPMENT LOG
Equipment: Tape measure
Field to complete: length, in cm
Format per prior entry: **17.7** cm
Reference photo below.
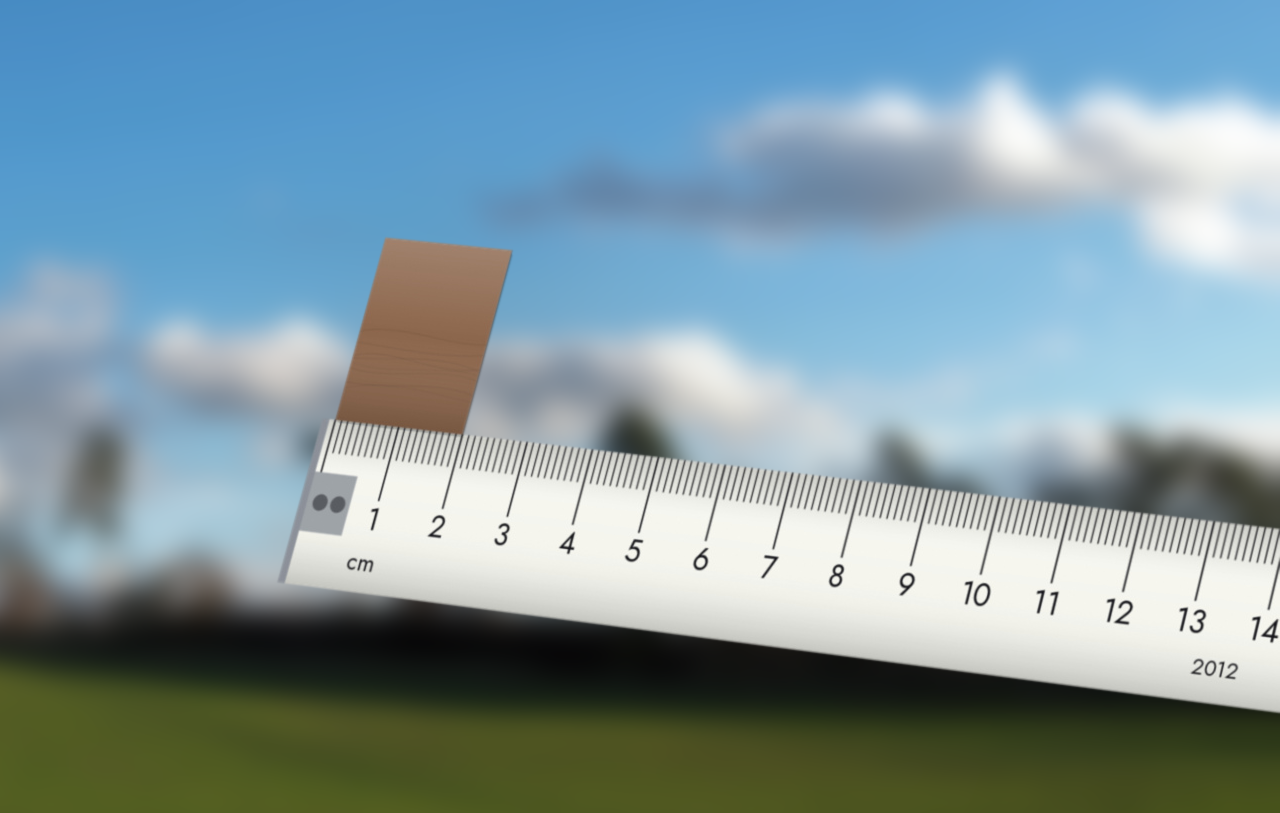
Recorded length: **2** cm
